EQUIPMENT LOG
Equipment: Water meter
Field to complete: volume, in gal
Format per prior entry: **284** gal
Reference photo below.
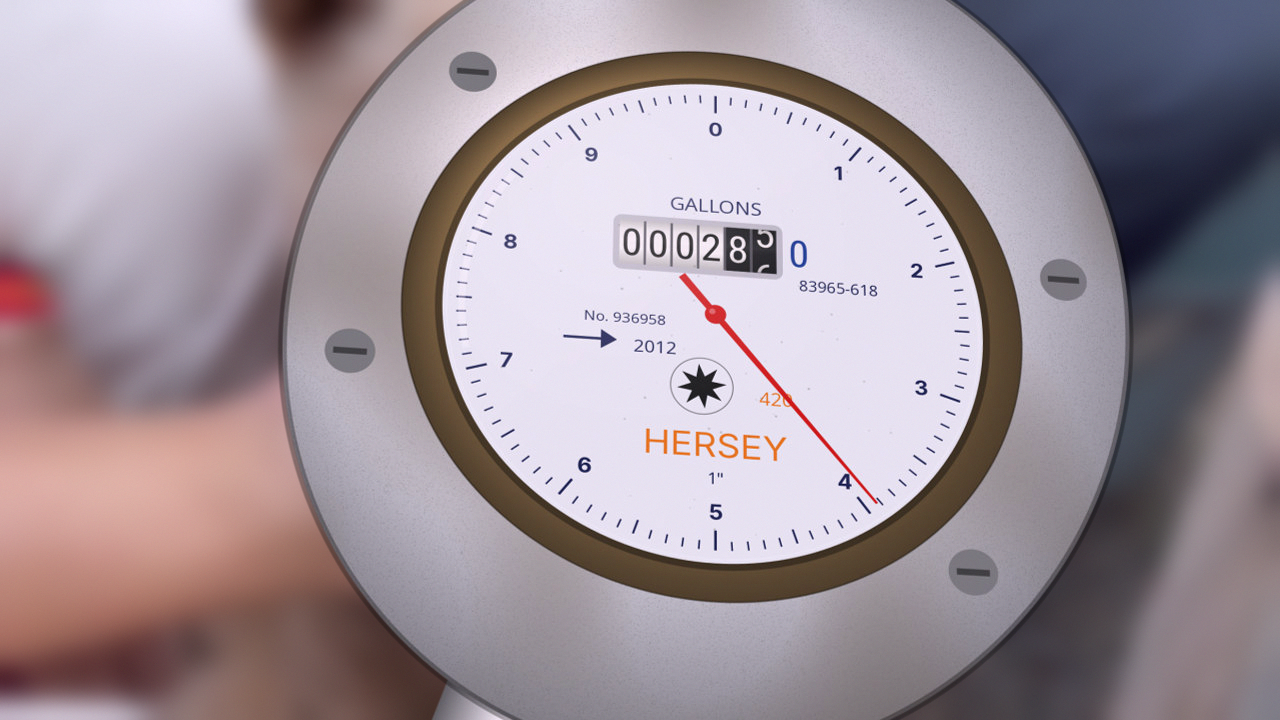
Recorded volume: **2853.9** gal
